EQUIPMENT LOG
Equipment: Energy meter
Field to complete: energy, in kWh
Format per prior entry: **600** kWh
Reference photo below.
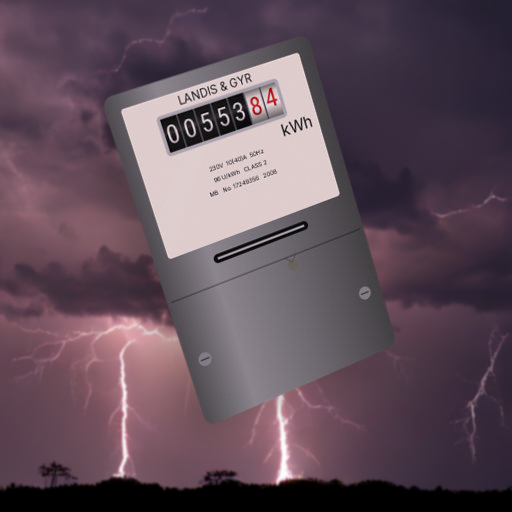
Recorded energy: **553.84** kWh
